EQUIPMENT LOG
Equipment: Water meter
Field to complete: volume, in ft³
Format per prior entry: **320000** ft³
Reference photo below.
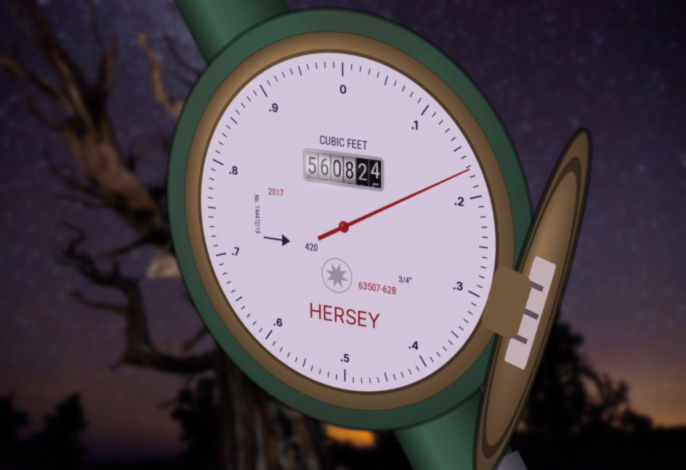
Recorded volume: **560824.17** ft³
